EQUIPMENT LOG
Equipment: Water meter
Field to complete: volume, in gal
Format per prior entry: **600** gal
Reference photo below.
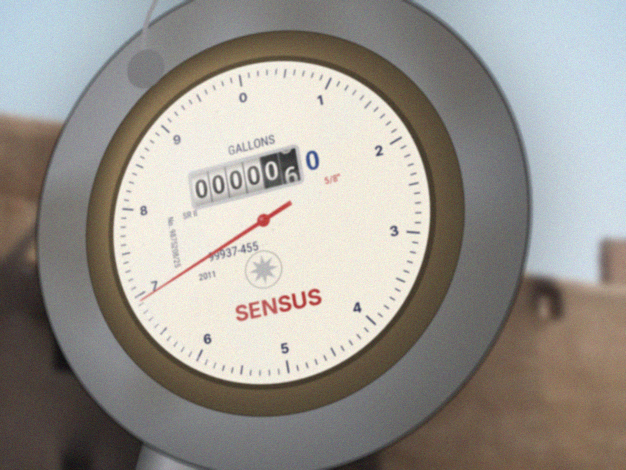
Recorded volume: **56.9** gal
